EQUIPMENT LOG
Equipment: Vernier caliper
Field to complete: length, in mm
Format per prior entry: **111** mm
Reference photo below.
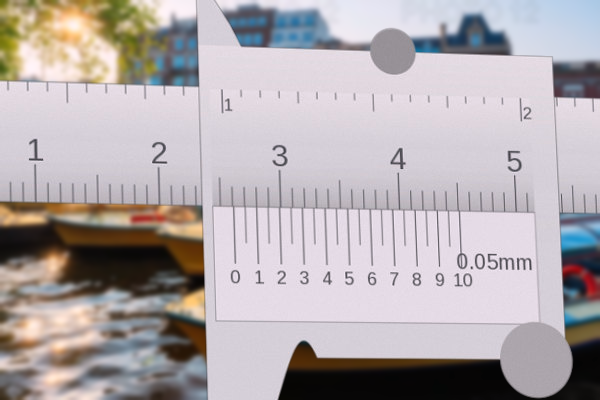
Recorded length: **26.1** mm
